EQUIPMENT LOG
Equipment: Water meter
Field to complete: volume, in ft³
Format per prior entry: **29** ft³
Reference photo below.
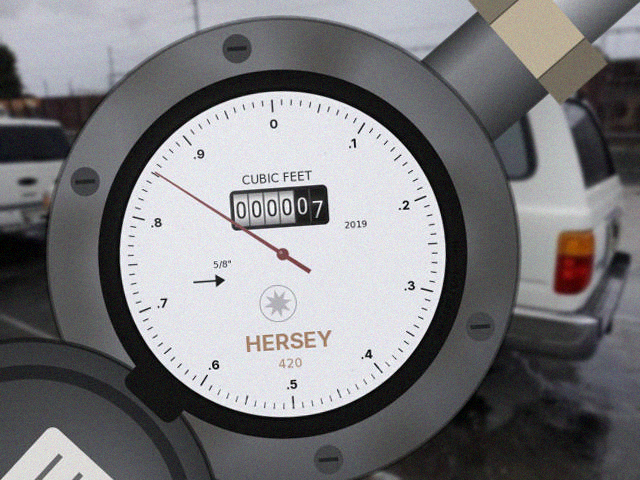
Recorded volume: **6.85** ft³
